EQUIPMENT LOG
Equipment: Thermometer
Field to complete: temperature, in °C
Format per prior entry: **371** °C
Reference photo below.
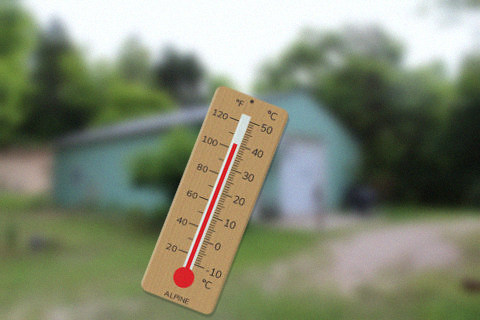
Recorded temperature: **40** °C
